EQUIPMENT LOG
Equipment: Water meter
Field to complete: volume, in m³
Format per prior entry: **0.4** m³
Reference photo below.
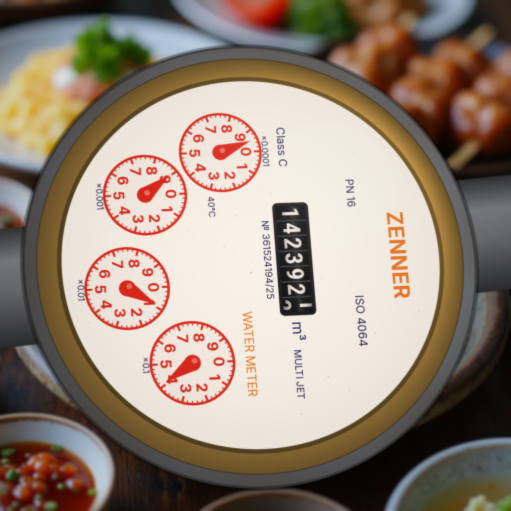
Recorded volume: **1423921.4089** m³
